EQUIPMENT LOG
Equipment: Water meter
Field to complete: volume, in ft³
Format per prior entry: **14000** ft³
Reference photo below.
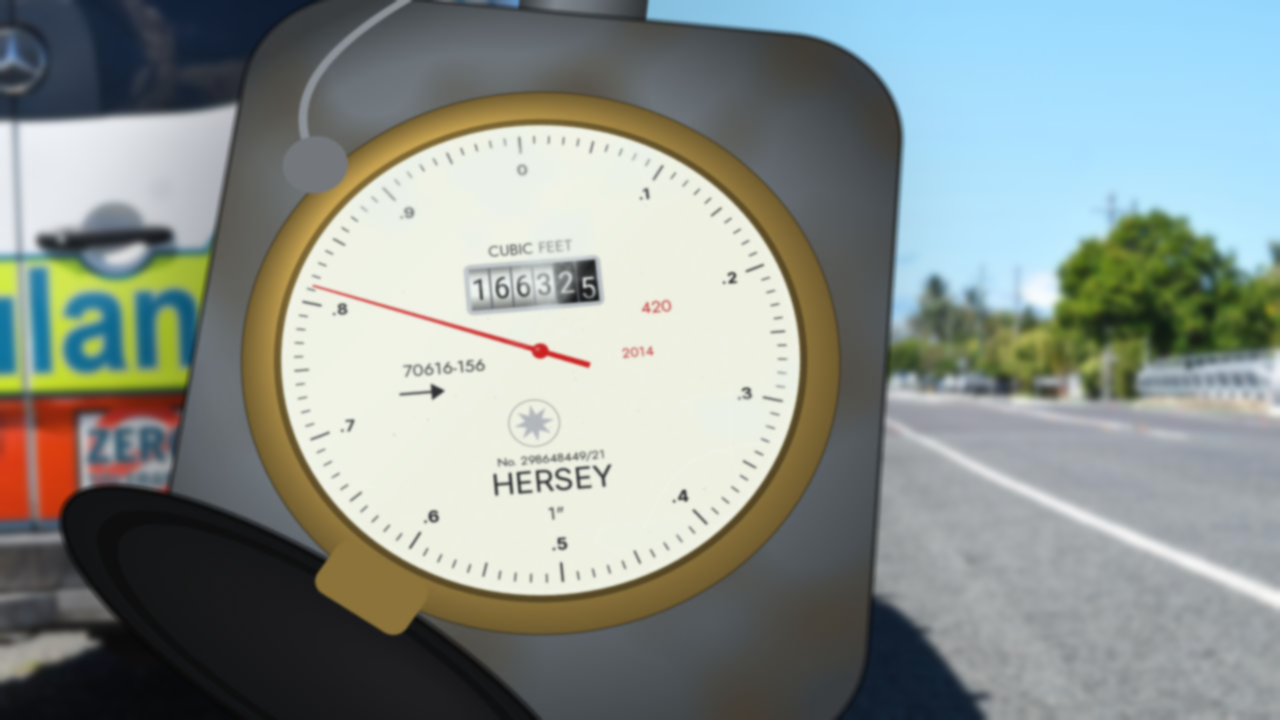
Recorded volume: **166324.81** ft³
